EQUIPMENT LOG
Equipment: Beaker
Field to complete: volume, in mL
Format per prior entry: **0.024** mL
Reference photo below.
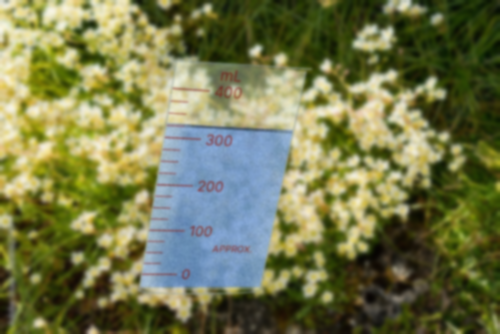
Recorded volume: **325** mL
